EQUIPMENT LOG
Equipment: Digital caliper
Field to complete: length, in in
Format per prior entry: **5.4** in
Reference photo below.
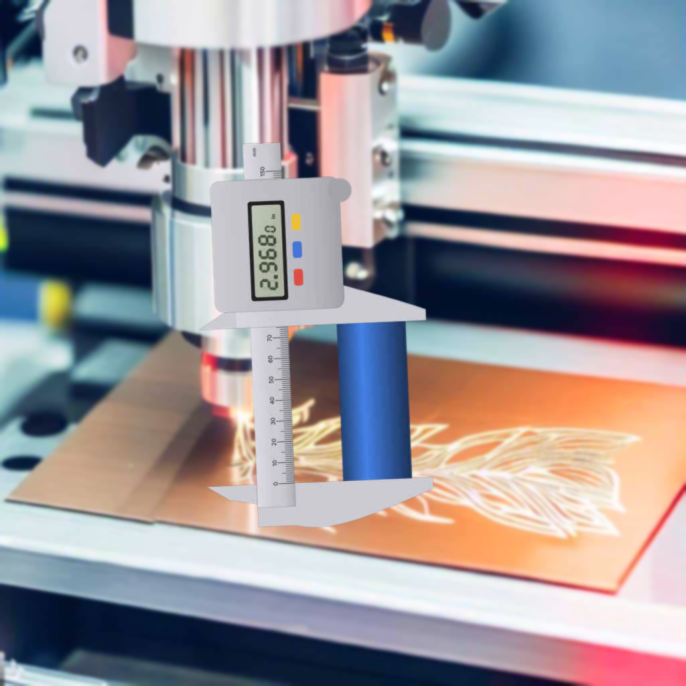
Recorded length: **2.9680** in
